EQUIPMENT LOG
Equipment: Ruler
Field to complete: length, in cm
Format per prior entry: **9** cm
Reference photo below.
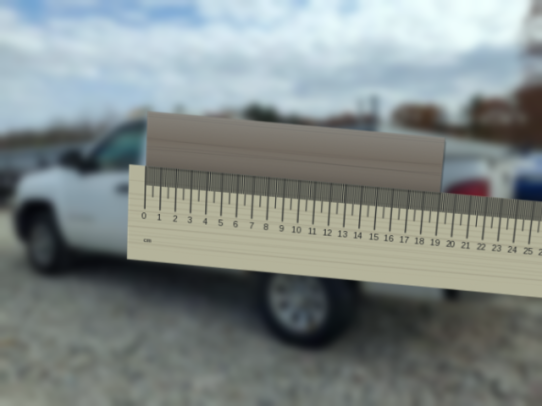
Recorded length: **19** cm
